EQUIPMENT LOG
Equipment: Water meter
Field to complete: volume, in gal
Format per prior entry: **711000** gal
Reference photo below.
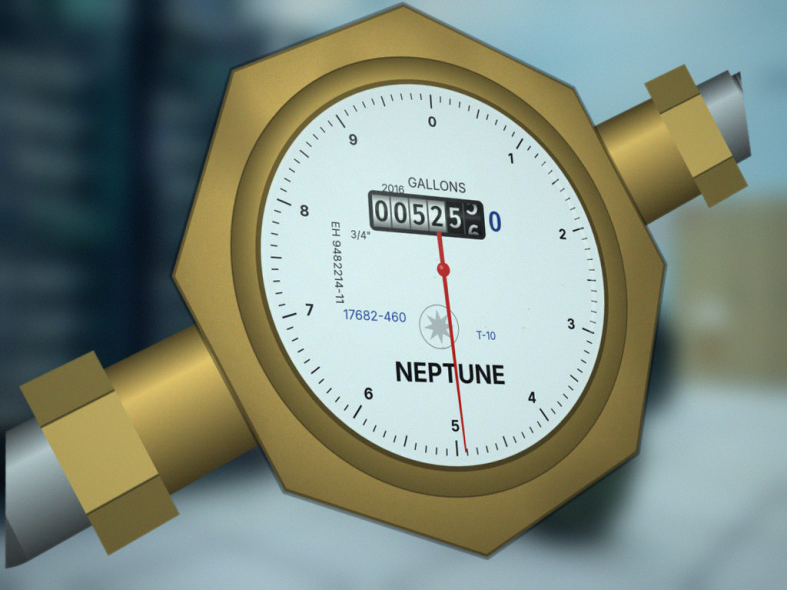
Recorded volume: **52554.9** gal
